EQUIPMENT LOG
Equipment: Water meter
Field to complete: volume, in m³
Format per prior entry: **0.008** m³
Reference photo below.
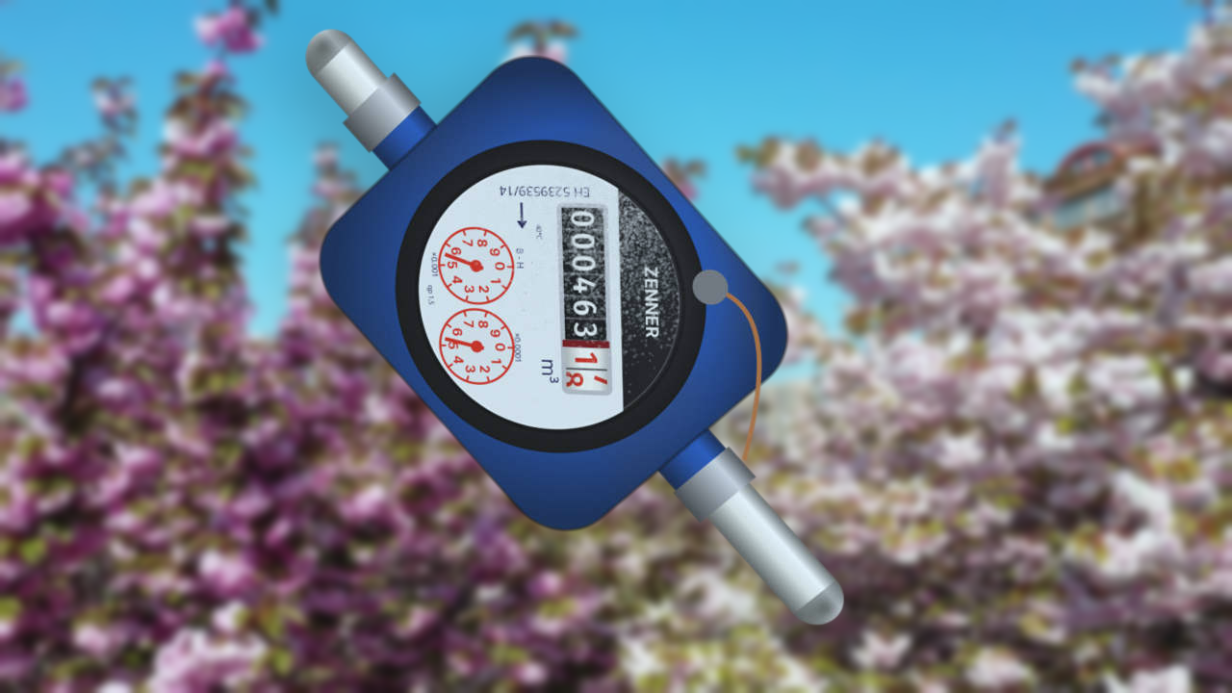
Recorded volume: **463.1755** m³
